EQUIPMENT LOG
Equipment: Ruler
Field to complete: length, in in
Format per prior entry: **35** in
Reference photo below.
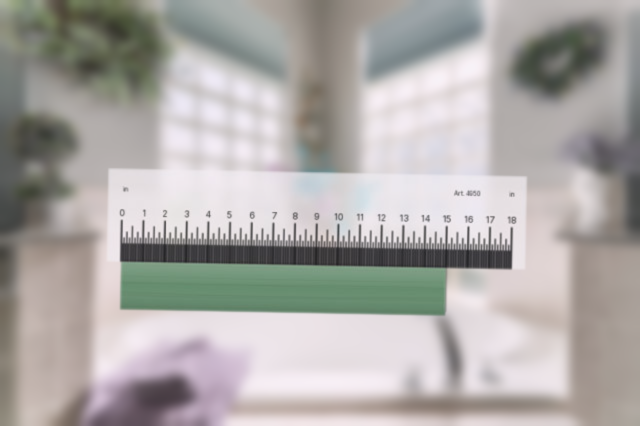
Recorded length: **15** in
